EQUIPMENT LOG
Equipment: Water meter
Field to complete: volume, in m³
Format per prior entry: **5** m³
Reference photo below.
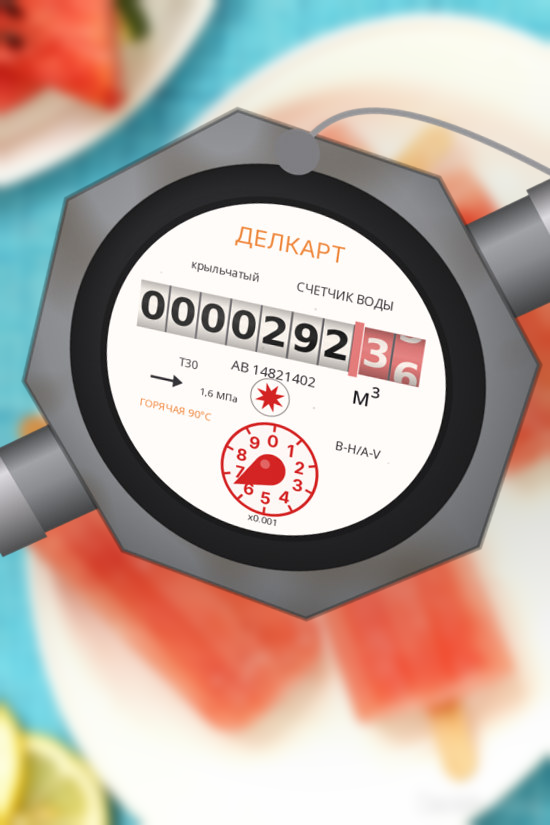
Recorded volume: **292.356** m³
